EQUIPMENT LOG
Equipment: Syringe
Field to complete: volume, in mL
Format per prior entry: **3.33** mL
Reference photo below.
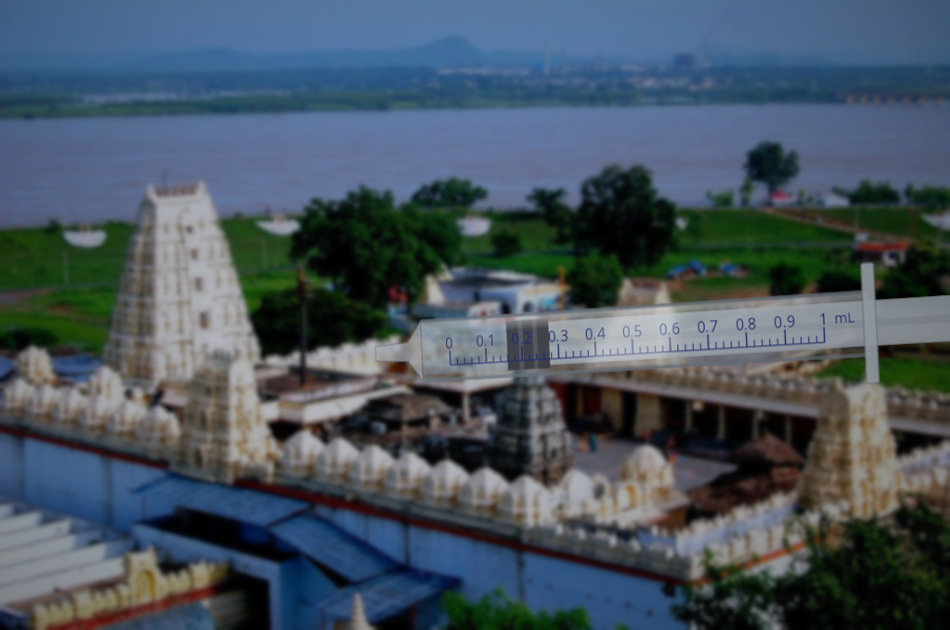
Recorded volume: **0.16** mL
